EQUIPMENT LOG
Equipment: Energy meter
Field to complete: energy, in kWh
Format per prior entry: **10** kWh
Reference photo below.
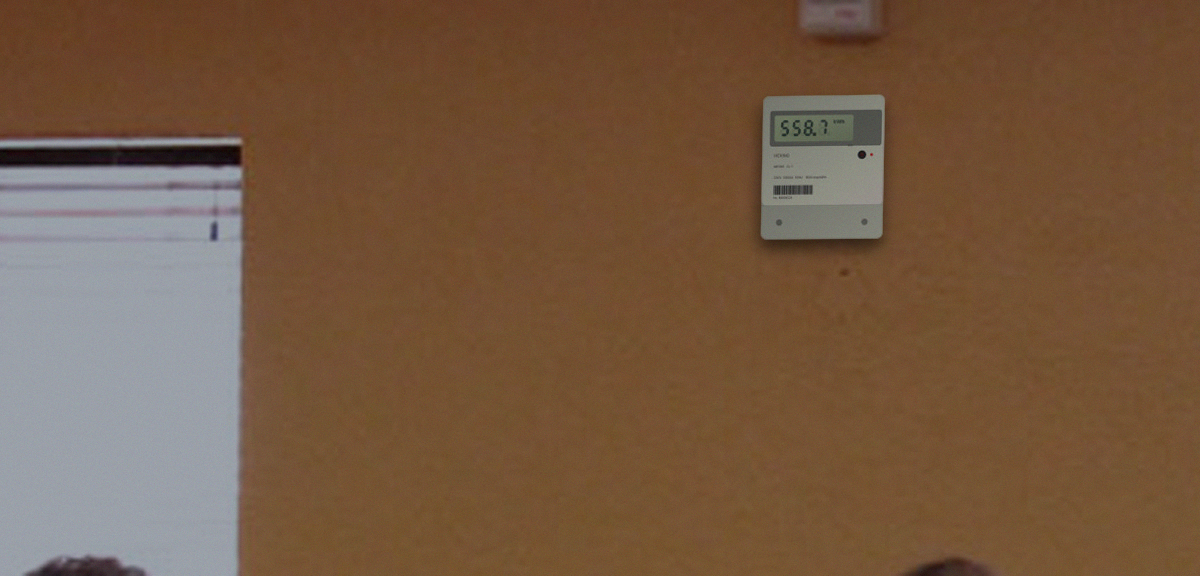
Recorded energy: **558.7** kWh
